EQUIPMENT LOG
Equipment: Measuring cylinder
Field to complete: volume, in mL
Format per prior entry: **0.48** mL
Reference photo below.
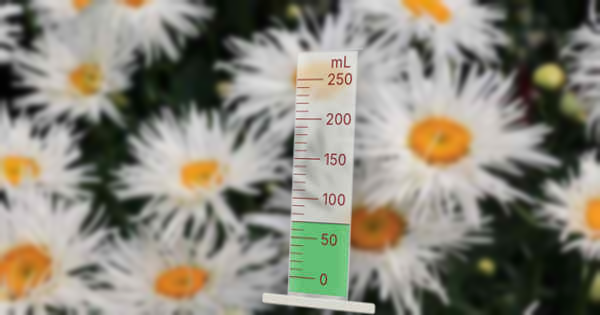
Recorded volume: **70** mL
